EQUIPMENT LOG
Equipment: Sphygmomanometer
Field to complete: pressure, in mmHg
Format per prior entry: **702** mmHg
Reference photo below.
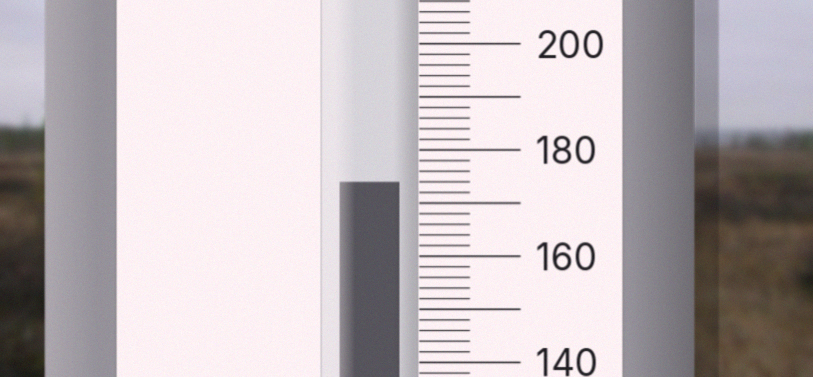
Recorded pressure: **174** mmHg
